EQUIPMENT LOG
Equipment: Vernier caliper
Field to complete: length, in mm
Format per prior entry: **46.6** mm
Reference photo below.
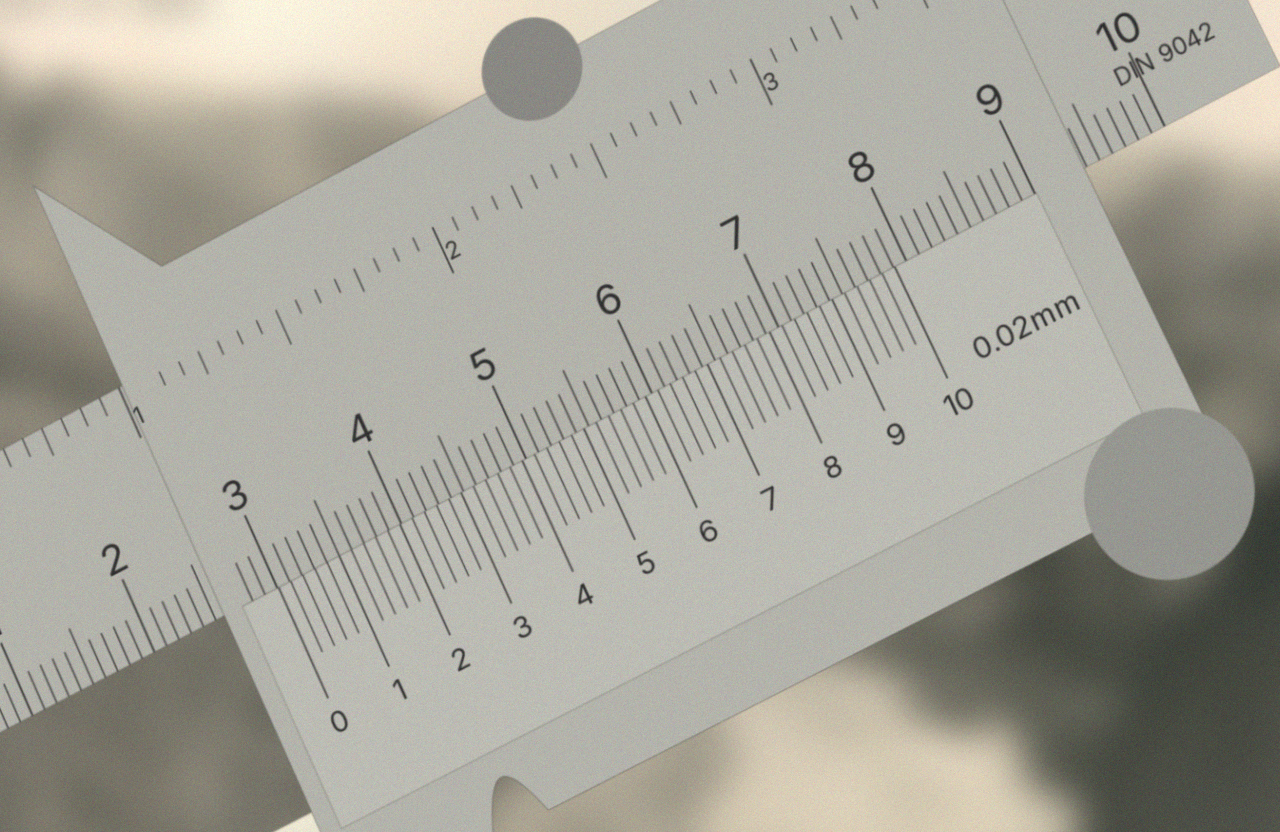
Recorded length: **30.1** mm
